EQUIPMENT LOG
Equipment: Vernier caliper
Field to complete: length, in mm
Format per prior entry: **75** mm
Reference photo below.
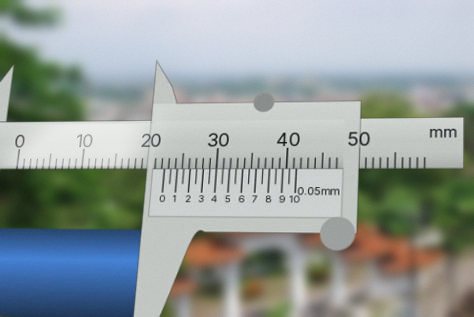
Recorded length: **22.4** mm
